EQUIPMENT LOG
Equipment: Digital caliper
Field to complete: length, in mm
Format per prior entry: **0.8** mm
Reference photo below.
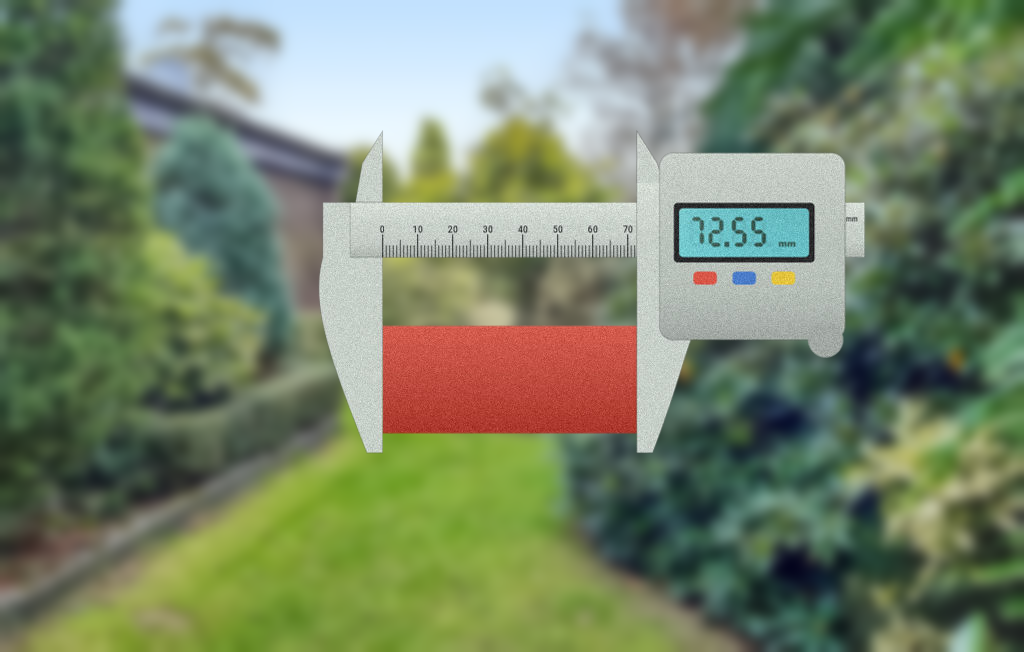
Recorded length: **72.55** mm
